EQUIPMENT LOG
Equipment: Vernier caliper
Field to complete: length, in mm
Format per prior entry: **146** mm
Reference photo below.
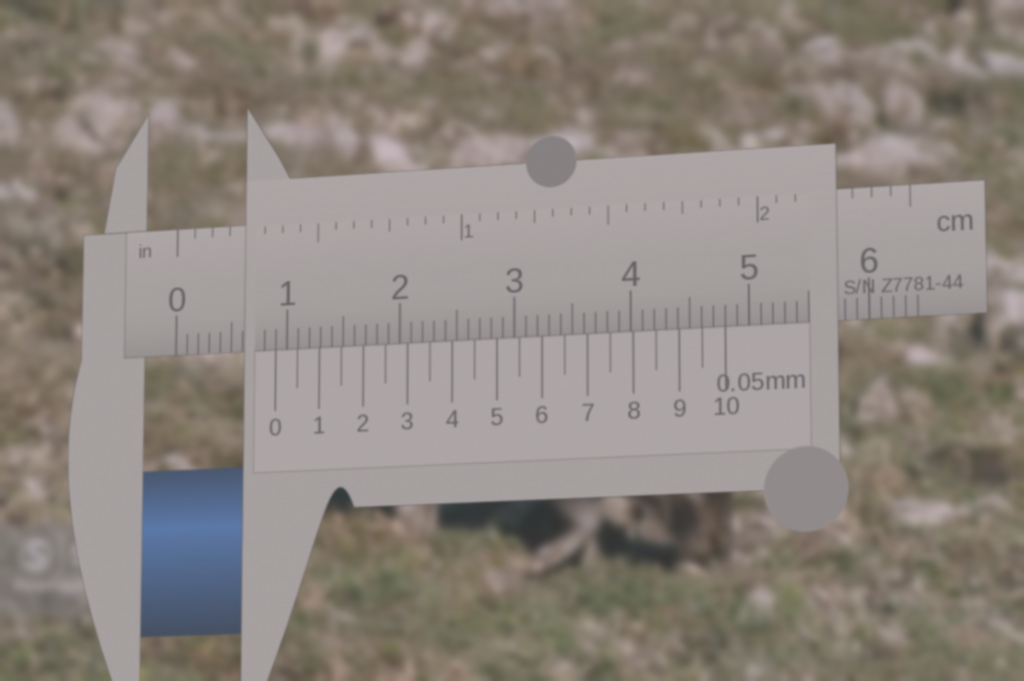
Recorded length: **9.0** mm
